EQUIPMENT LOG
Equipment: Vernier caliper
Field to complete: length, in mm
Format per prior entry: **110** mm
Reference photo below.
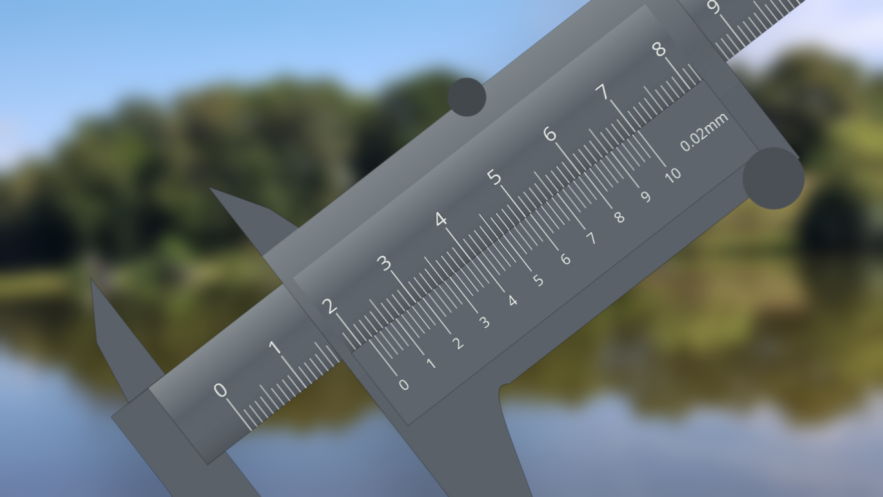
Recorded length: **21.4** mm
